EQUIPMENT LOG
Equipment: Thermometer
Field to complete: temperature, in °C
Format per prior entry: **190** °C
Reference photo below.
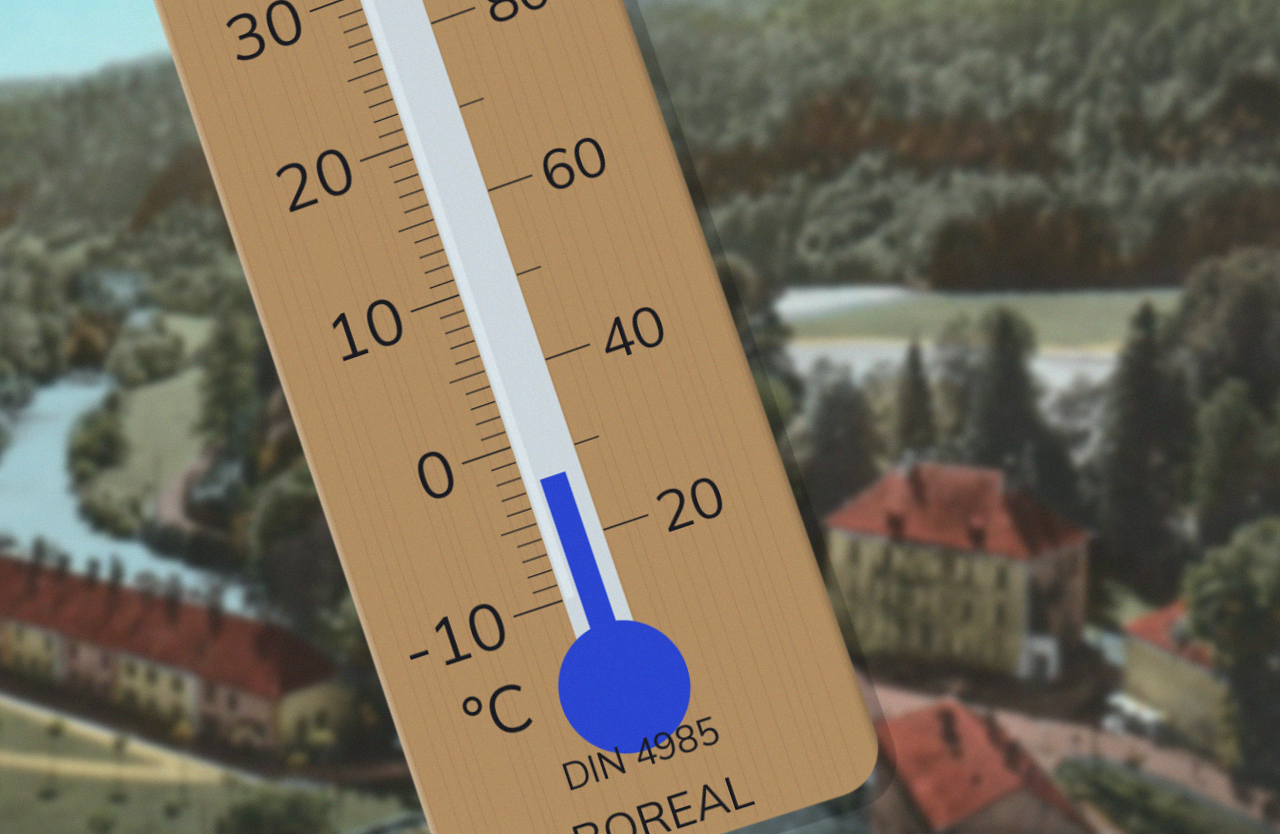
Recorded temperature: **-2.5** °C
